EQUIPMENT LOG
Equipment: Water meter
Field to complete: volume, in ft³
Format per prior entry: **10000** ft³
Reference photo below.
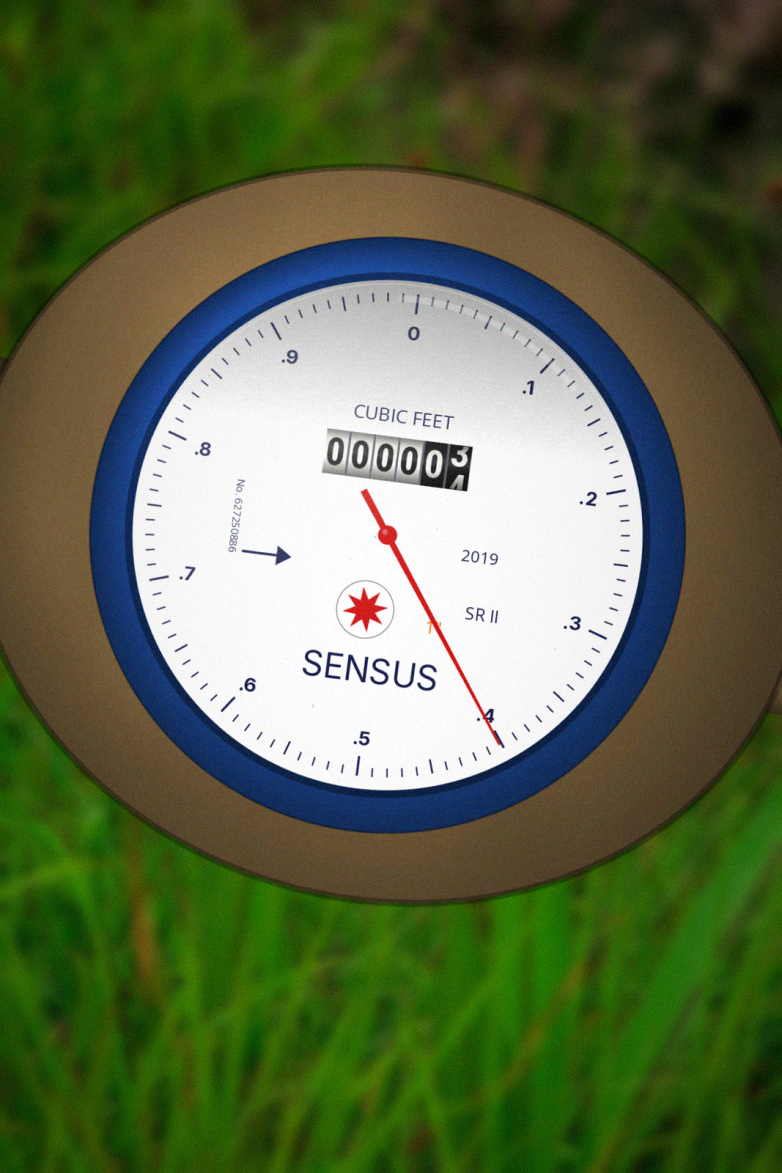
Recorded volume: **3.40** ft³
